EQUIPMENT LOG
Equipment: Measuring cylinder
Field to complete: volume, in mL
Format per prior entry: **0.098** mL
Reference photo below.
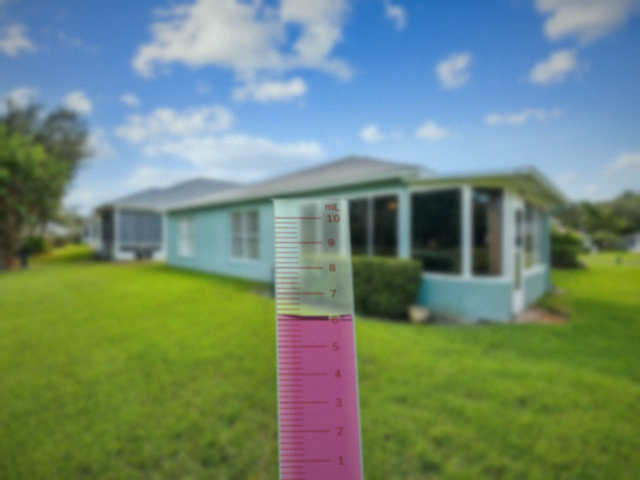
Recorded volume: **6** mL
